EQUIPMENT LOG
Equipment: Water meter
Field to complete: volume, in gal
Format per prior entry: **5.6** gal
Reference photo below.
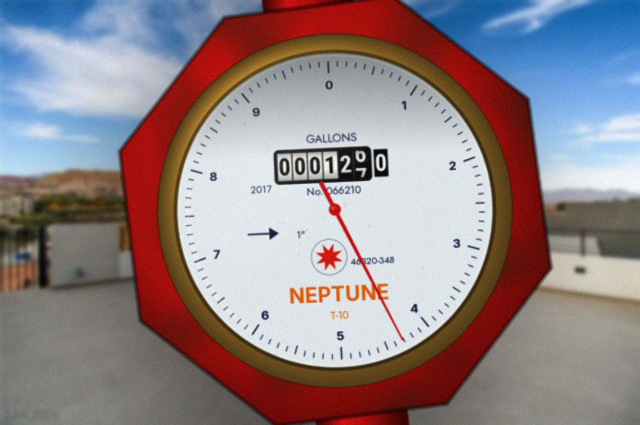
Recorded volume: **1264.3** gal
